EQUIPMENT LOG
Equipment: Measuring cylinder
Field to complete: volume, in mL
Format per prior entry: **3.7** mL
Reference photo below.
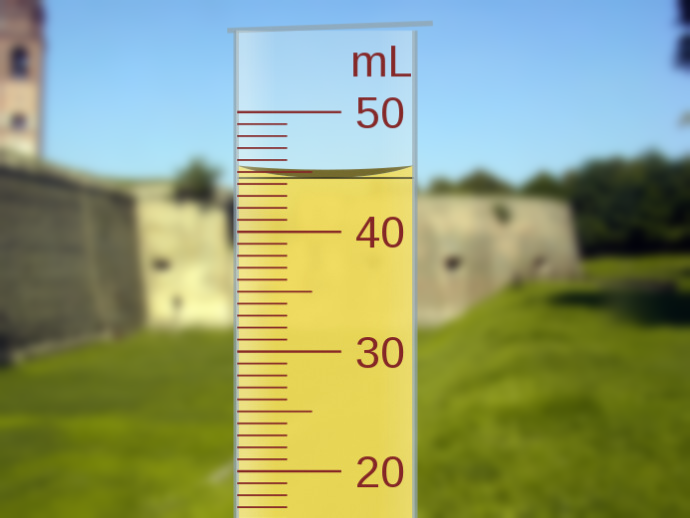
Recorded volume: **44.5** mL
